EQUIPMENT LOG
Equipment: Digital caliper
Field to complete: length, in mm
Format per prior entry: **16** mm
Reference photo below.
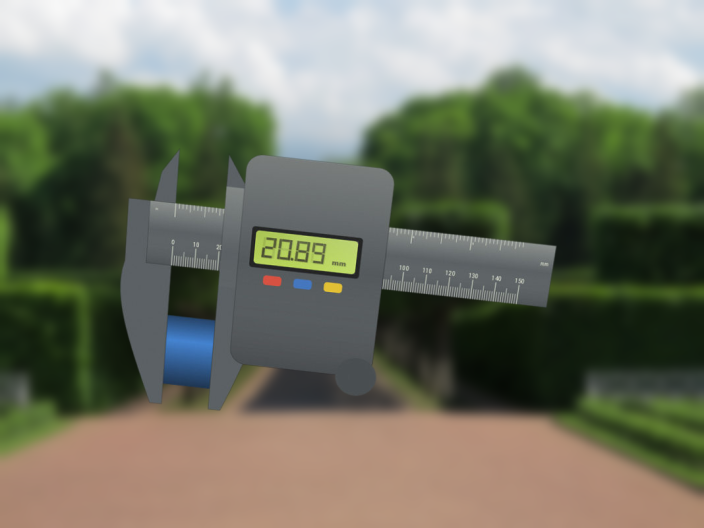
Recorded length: **20.89** mm
